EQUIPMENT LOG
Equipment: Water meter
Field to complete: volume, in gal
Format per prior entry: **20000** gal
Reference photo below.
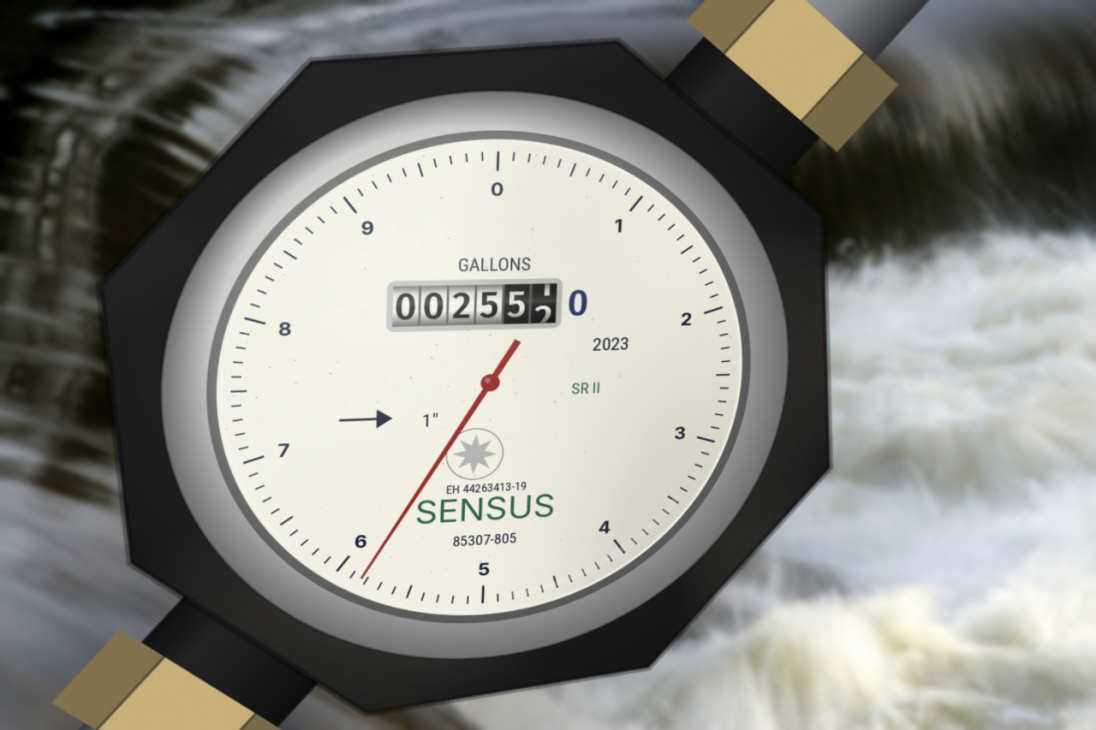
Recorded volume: **25515.8** gal
